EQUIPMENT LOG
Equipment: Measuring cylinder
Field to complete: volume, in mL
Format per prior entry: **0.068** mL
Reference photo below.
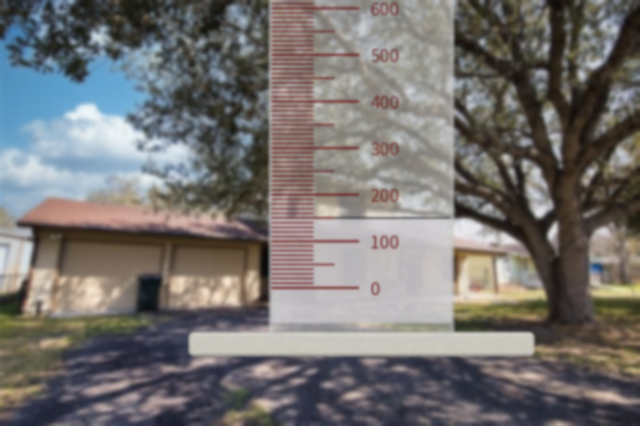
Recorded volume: **150** mL
